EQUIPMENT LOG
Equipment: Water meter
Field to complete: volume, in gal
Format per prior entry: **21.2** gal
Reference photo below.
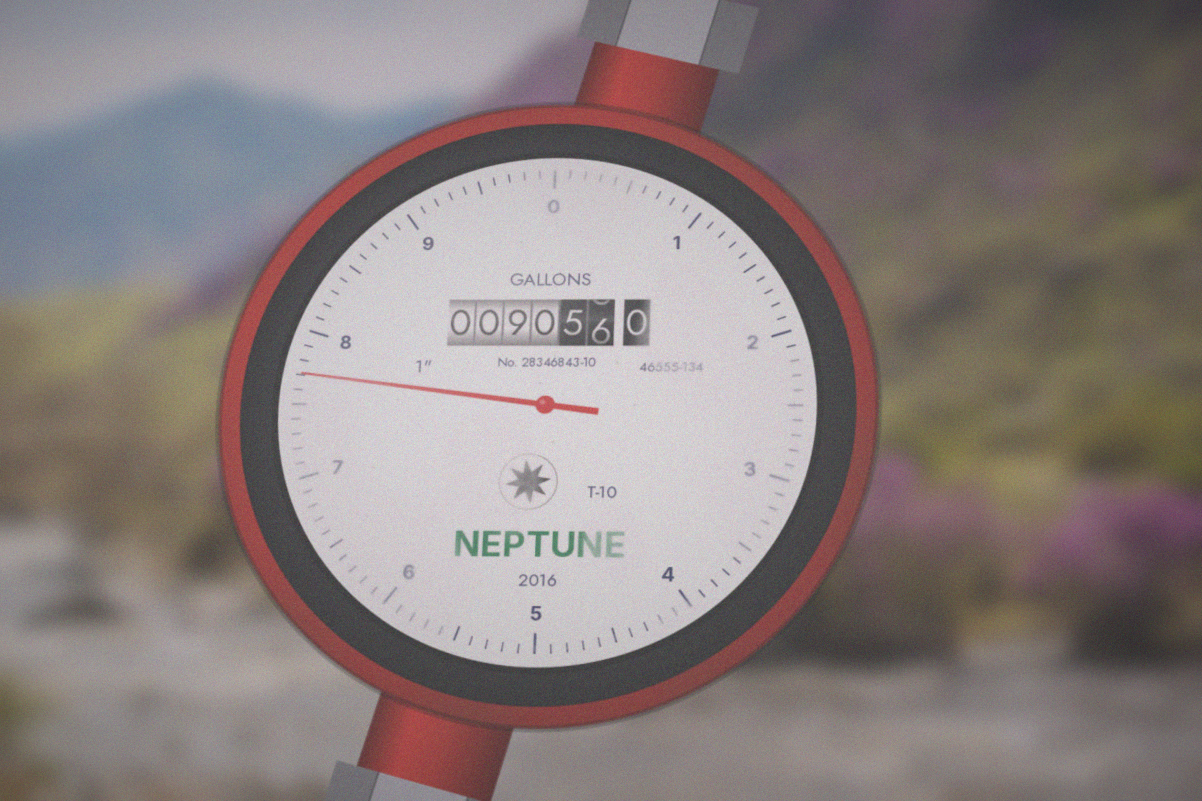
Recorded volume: **90557.7** gal
